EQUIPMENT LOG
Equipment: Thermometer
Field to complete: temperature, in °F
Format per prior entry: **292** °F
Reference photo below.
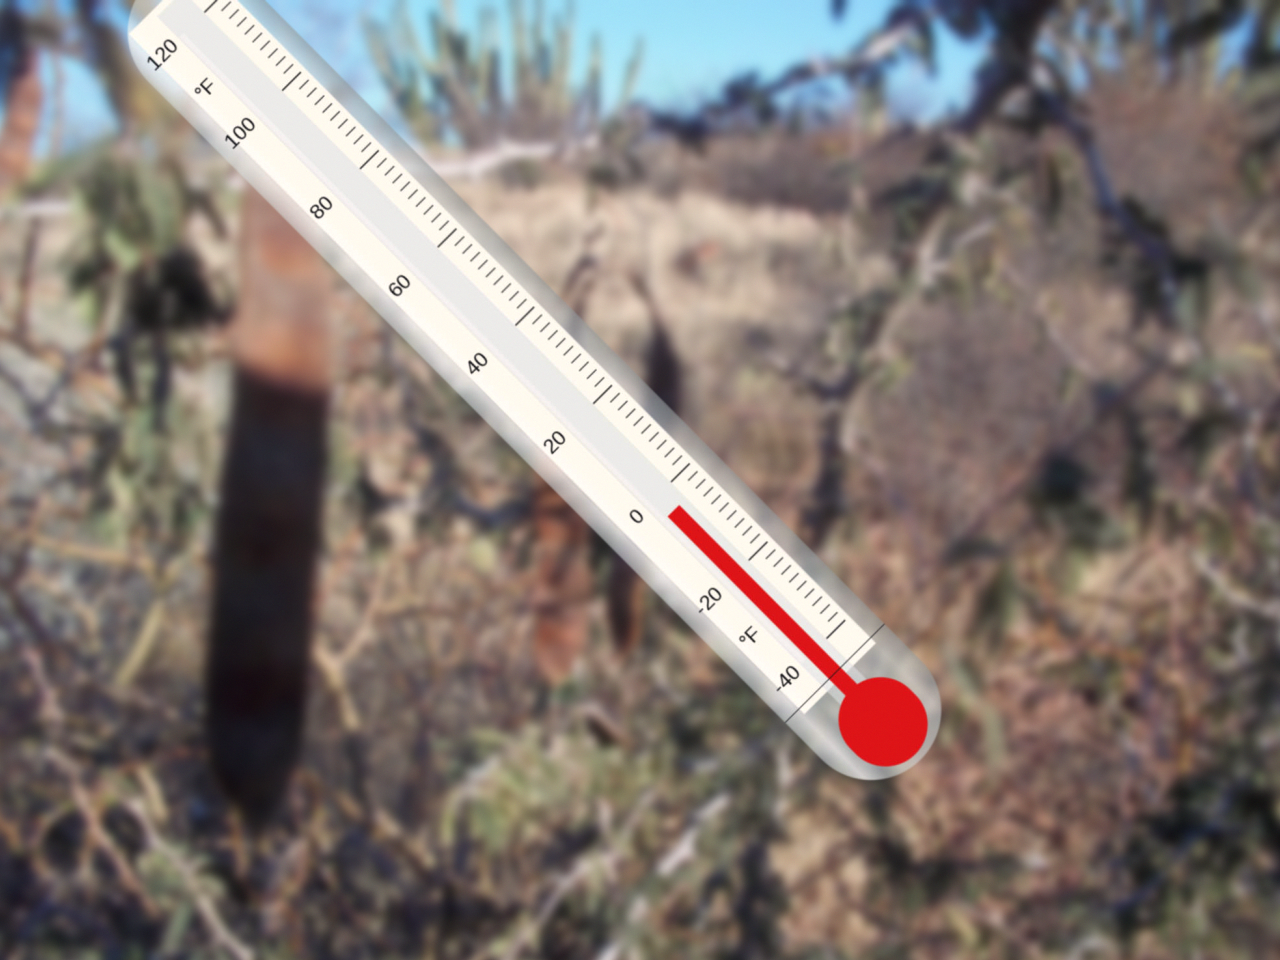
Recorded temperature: **-4** °F
